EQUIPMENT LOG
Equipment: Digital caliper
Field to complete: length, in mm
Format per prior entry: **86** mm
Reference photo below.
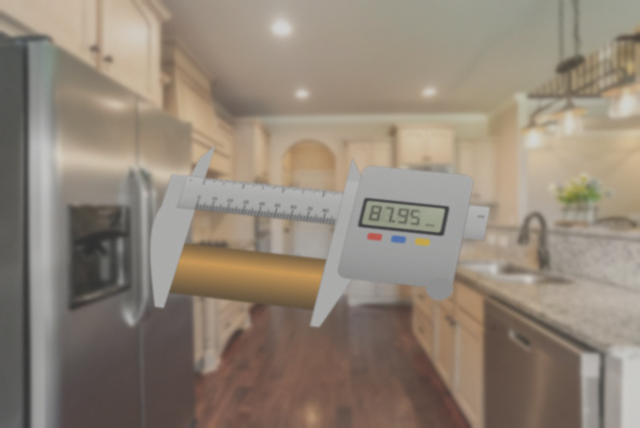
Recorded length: **87.95** mm
